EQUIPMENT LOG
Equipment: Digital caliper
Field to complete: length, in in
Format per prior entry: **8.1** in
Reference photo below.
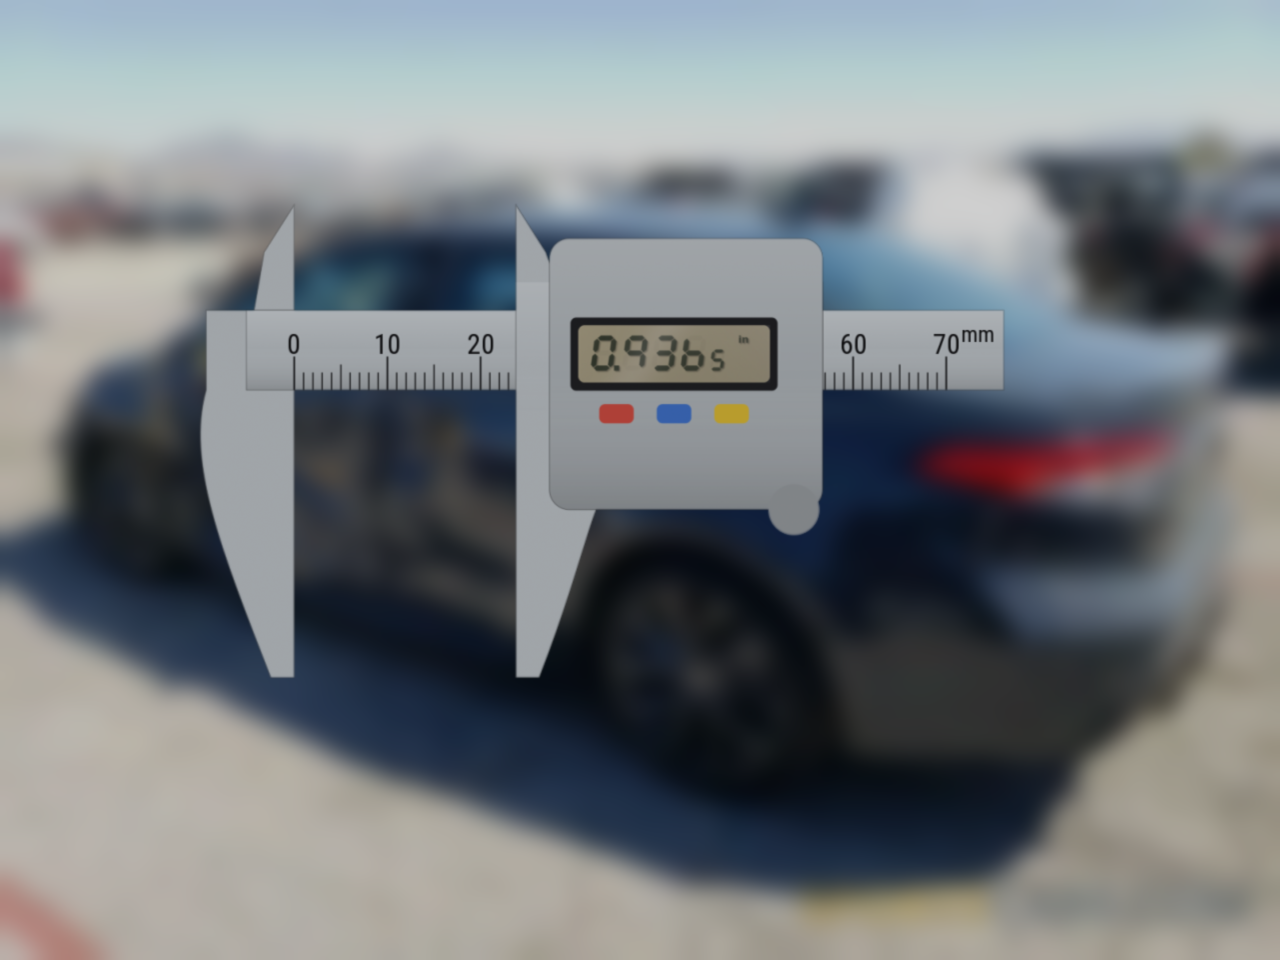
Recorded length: **0.9365** in
